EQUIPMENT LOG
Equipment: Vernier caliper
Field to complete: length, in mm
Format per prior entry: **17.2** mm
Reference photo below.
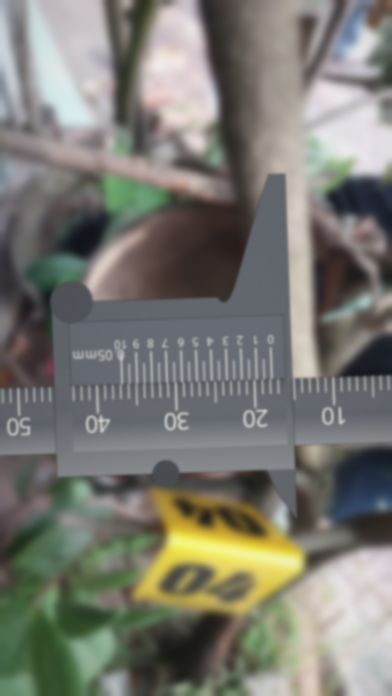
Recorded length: **17.8** mm
